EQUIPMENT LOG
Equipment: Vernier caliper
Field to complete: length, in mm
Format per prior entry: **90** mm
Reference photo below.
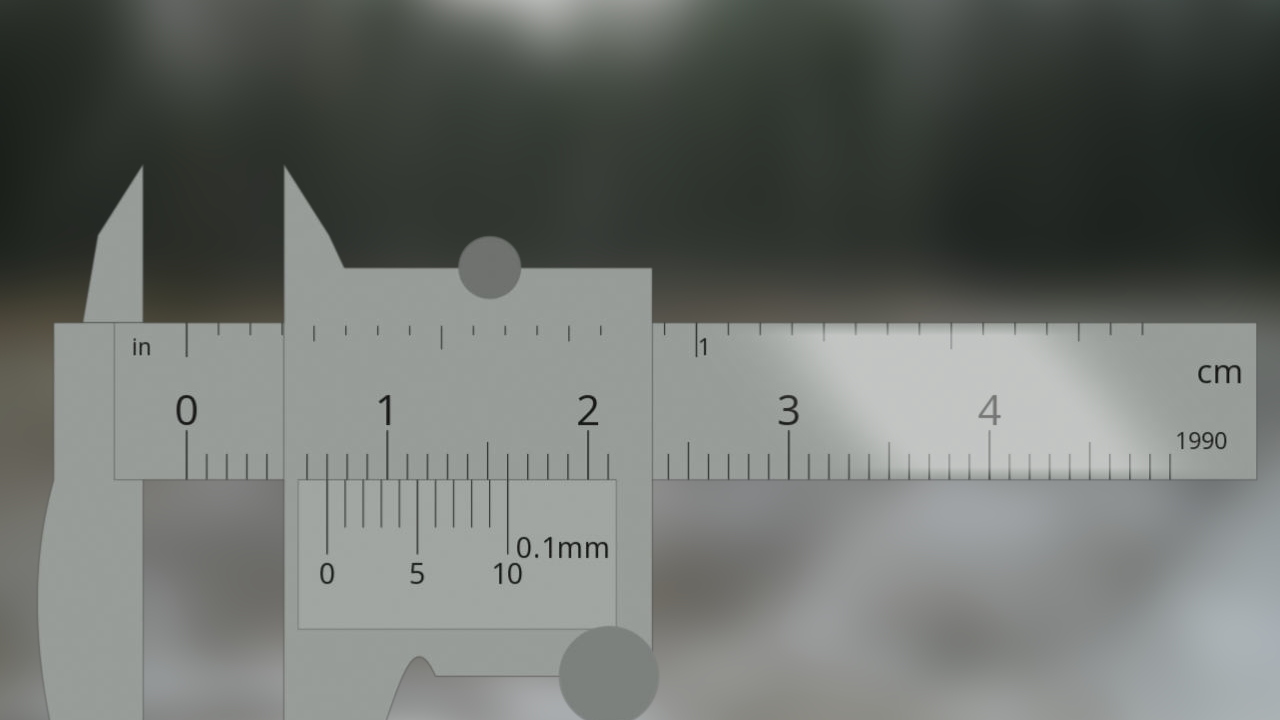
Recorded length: **7.0** mm
